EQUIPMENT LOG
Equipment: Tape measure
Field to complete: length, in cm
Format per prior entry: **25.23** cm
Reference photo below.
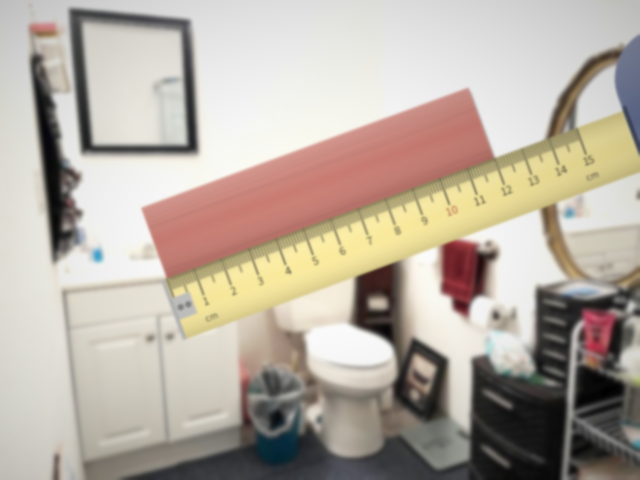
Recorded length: **12** cm
